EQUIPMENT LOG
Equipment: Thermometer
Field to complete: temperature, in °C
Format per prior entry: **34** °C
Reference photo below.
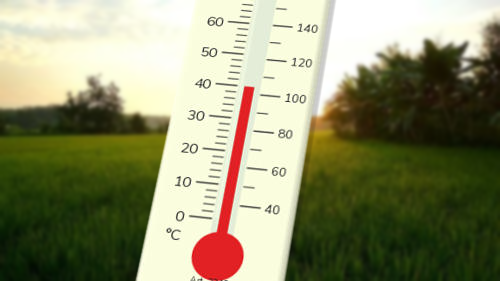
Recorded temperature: **40** °C
